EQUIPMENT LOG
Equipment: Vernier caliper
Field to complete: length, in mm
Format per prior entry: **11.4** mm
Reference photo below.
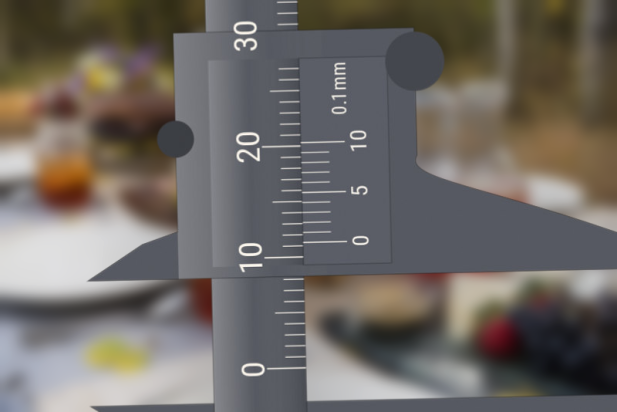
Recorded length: **11.3** mm
